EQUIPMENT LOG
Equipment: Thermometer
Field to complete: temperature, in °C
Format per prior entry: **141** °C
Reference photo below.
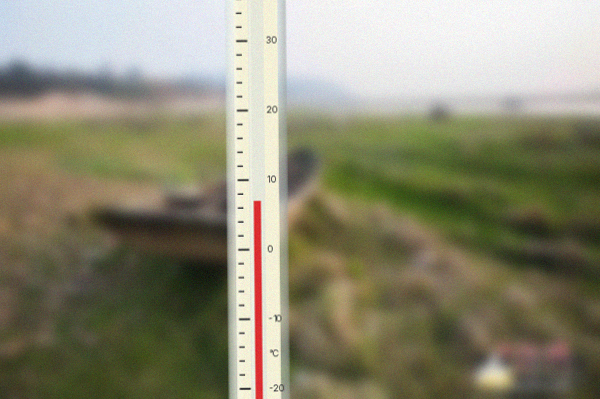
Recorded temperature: **7** °C
